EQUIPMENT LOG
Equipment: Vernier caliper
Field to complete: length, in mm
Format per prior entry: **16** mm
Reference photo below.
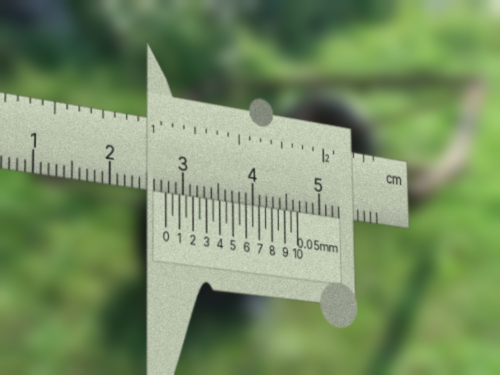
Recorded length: **27.6** mm
